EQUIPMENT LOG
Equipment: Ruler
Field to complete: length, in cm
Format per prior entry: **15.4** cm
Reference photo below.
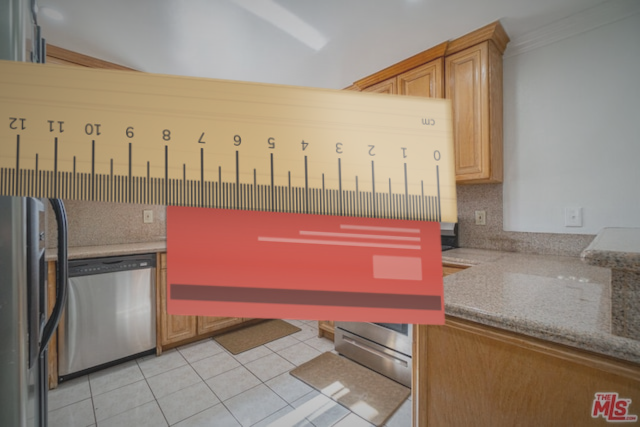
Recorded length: **8** cm
